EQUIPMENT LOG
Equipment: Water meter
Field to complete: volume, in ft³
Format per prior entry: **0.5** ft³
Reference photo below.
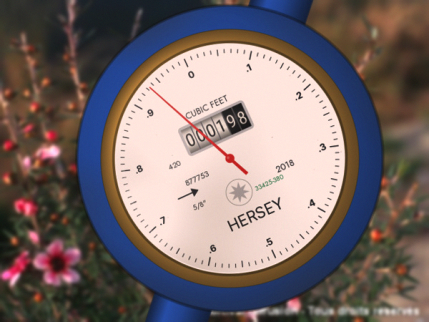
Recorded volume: **197.93** ft³
